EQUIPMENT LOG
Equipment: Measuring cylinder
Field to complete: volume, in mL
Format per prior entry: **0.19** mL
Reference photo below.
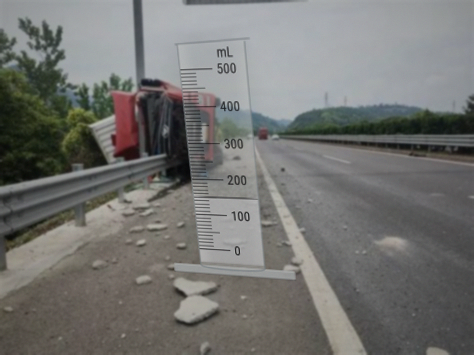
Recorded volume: **150** mL
